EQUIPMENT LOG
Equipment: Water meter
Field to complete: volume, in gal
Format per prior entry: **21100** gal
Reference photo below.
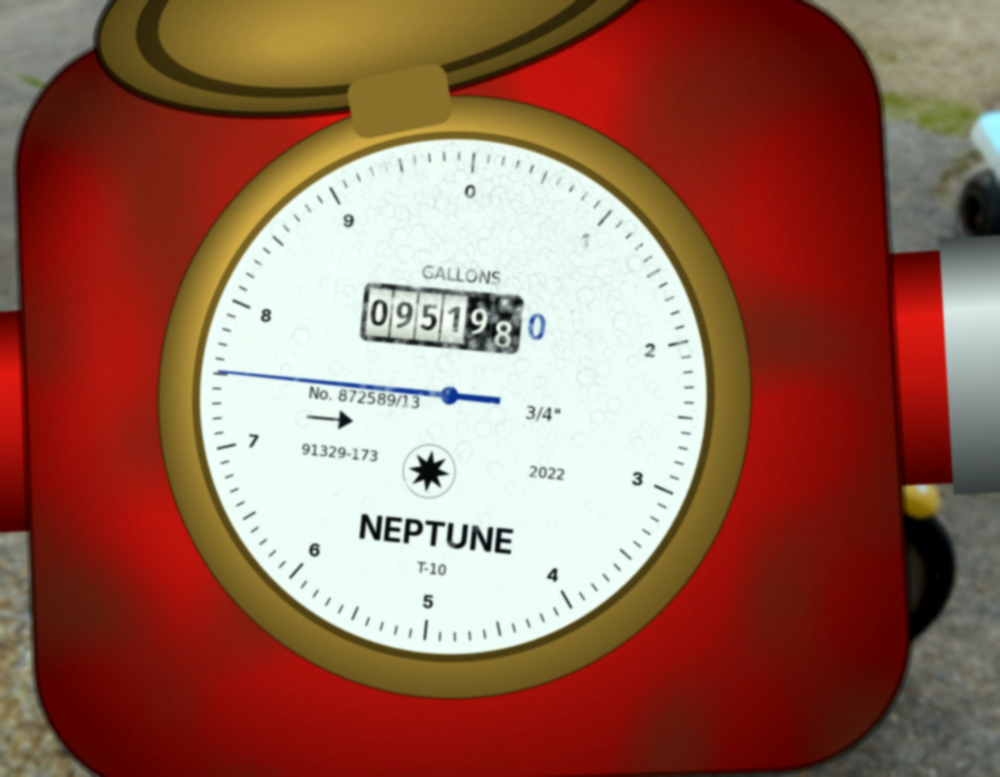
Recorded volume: **951977.5** gal
